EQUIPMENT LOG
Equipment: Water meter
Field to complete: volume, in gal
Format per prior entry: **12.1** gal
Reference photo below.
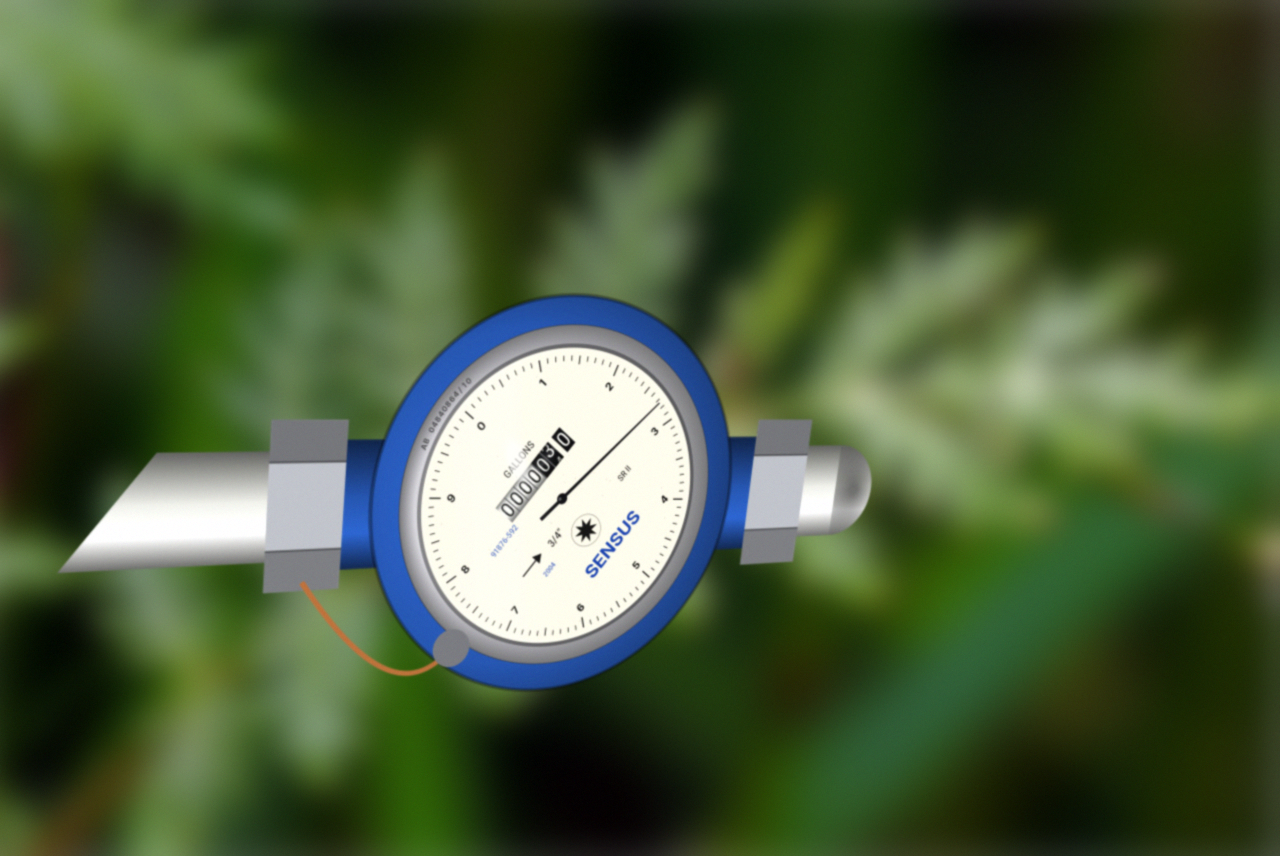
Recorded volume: **32.7** gal
